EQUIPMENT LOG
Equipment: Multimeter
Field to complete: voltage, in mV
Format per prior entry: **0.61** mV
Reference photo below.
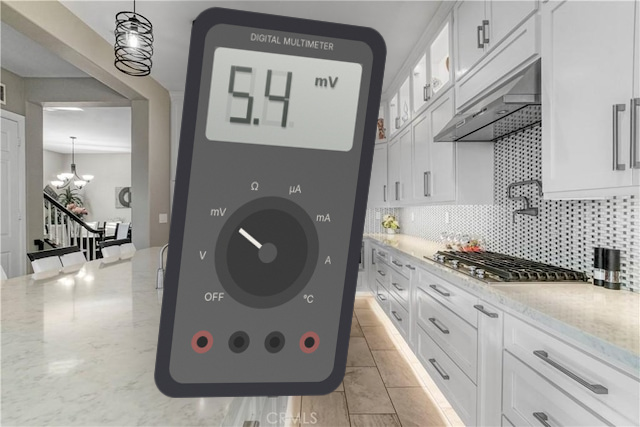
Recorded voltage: **5.4** mV
